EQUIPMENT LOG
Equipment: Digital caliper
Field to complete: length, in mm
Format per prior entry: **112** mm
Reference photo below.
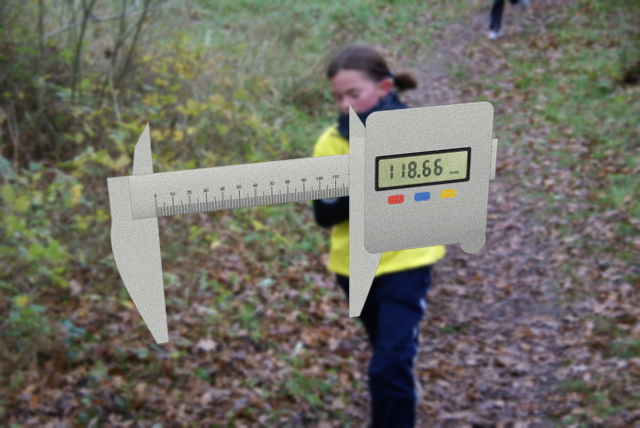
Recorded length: **118.66** mm
